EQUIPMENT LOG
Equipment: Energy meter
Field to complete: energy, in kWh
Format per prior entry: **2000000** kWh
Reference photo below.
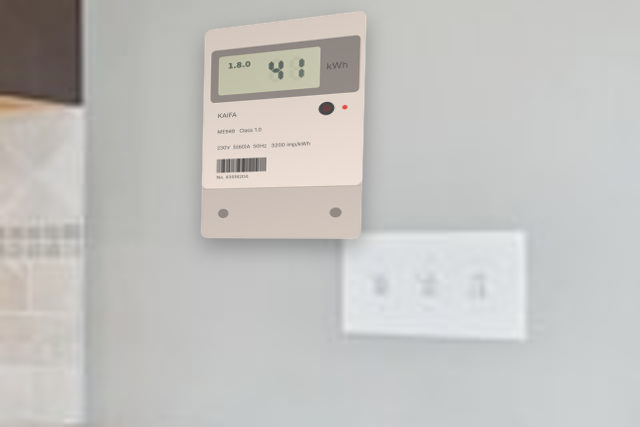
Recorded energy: **41** kWh
